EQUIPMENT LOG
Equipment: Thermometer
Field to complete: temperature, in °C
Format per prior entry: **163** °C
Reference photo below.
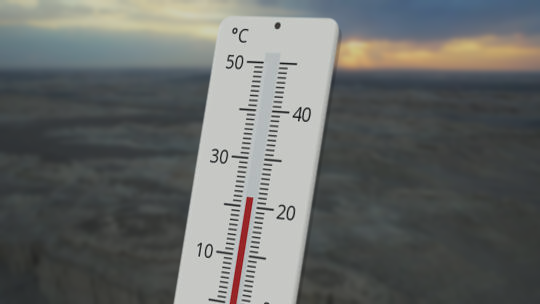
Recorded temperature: **22** °C
